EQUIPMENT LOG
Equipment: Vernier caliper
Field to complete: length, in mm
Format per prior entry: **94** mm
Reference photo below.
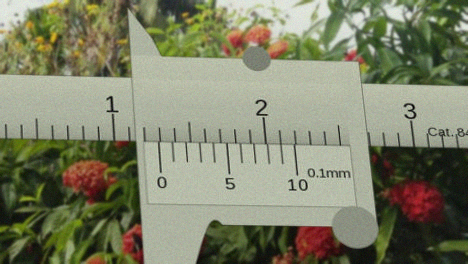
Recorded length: **12.9** mm
